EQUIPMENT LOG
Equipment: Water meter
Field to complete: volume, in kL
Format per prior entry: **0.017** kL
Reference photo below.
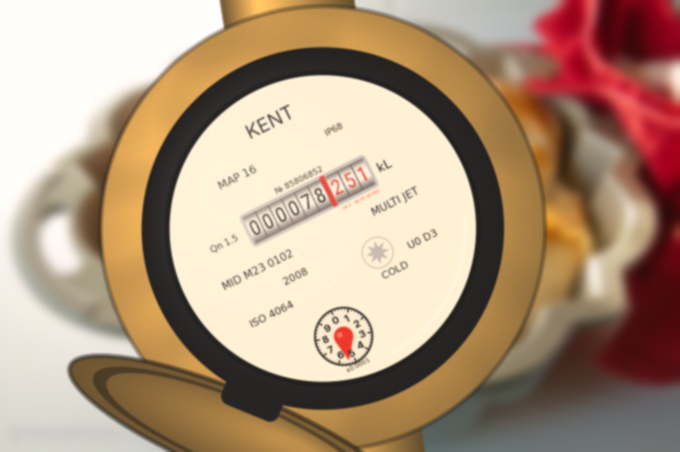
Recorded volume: **78.2515** kL
